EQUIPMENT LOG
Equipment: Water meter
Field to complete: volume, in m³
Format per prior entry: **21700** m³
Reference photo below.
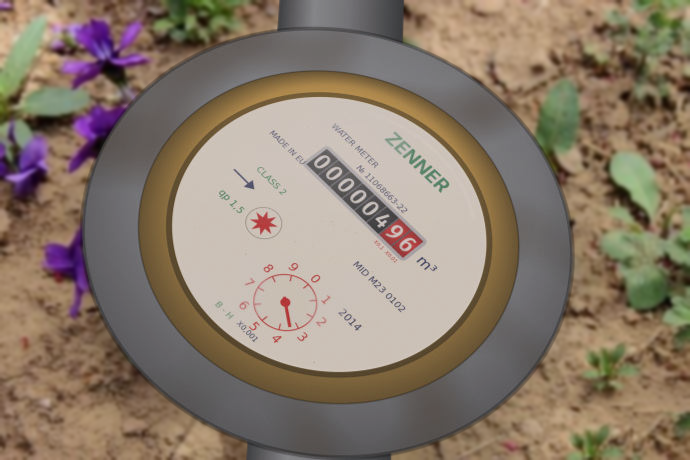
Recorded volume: **4.963** m³
